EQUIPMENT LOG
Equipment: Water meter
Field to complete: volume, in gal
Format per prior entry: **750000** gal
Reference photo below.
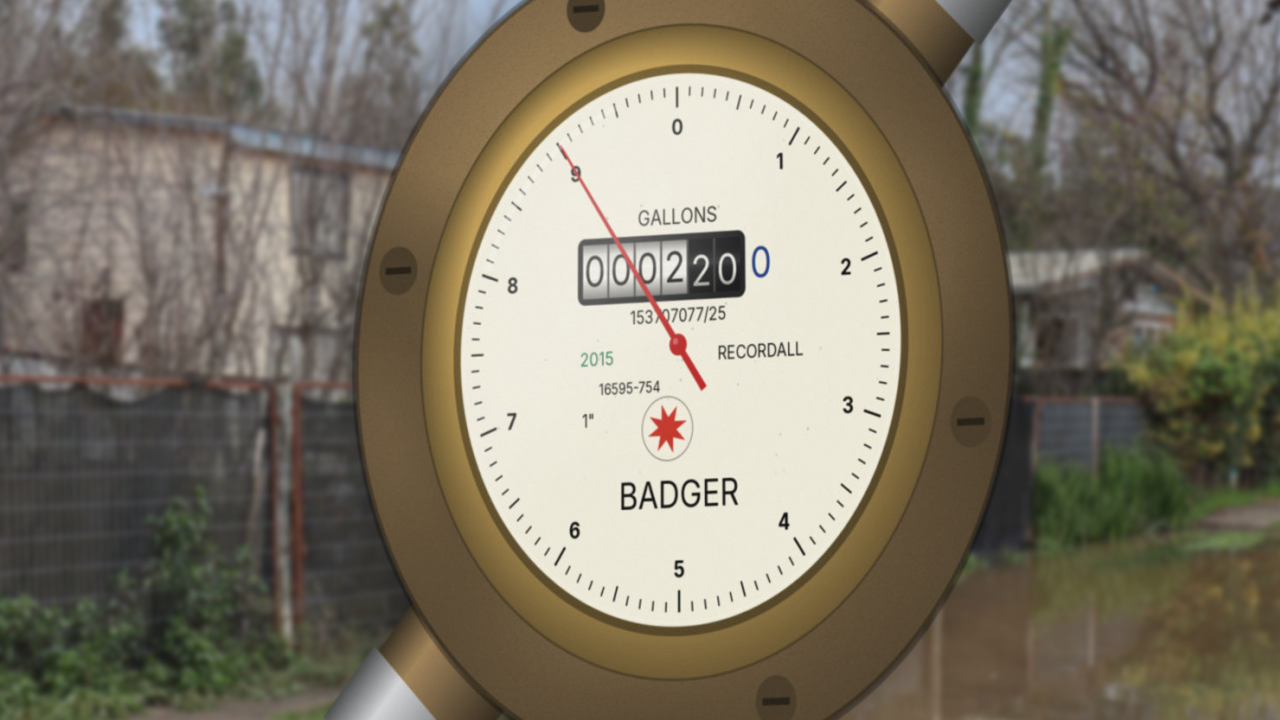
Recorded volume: **2199.0** gal
